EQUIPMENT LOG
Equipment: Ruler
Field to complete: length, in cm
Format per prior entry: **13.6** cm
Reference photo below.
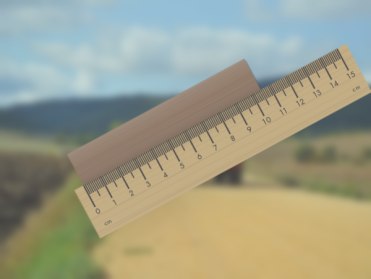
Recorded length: **10.5** cm
